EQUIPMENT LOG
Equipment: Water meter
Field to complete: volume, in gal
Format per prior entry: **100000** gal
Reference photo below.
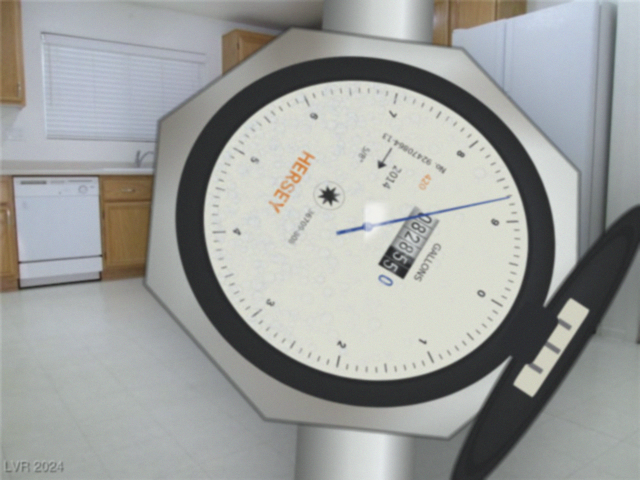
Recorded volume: **828548.7** gal
